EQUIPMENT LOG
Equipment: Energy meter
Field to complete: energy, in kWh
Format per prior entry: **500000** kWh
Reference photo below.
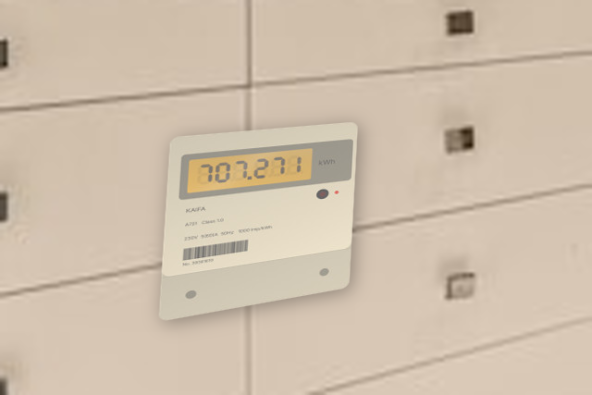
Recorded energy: **707.271** kWh
